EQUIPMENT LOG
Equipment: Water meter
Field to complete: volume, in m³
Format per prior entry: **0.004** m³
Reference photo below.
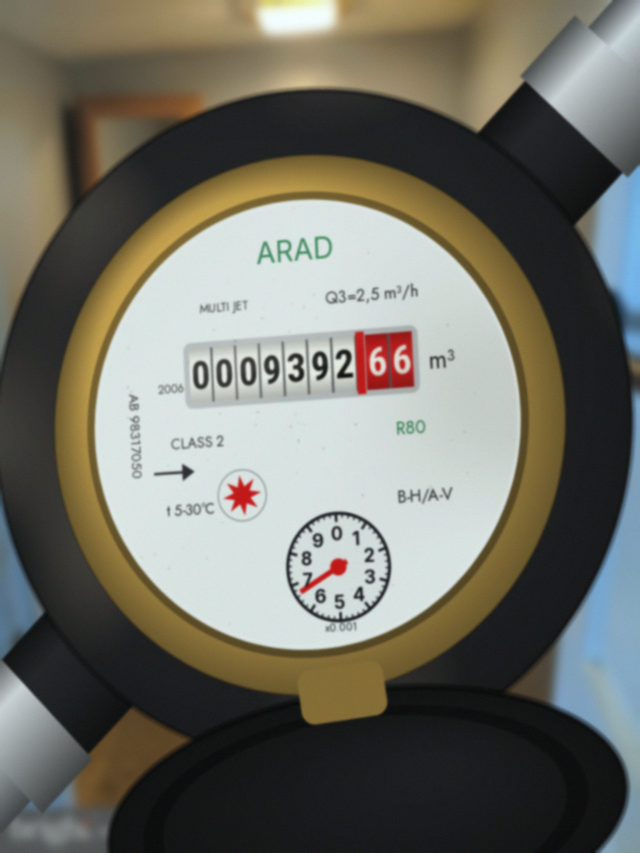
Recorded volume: **9392.666** m³
